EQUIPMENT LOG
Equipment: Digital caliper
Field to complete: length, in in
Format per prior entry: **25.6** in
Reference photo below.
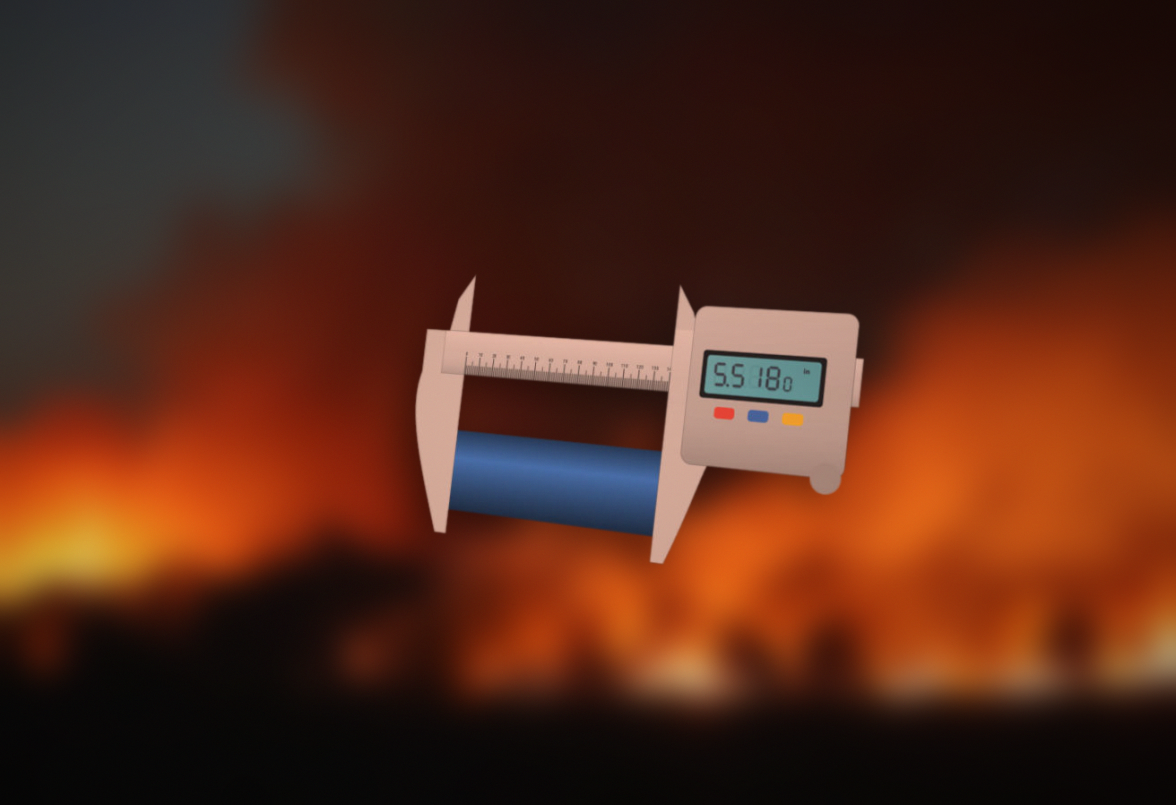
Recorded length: **5.5180** in
